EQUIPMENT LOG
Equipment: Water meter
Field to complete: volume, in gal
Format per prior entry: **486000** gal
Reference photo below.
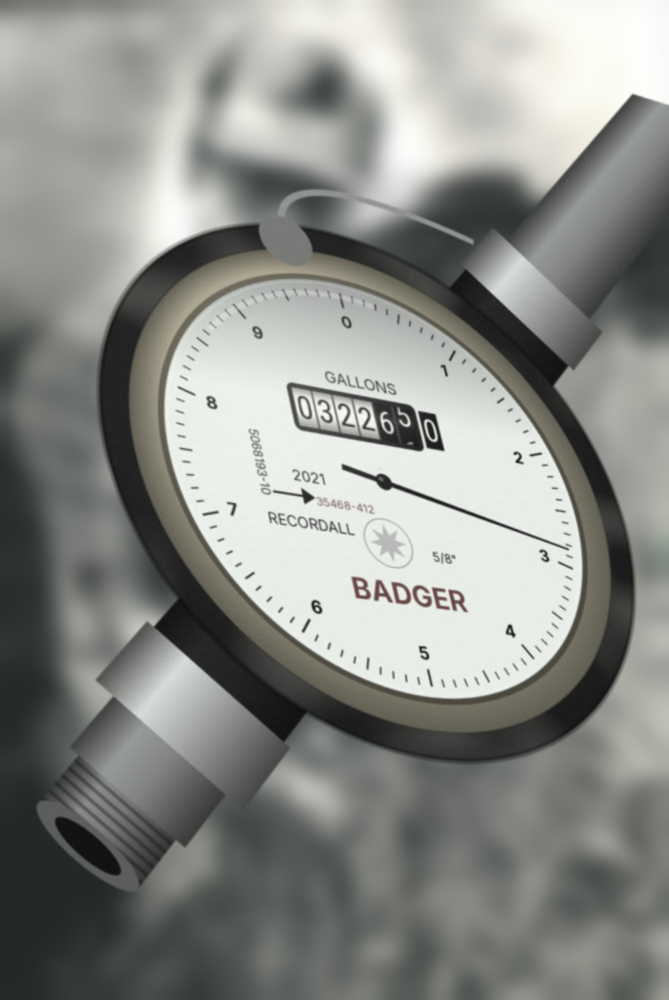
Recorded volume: **322652.8** gal
